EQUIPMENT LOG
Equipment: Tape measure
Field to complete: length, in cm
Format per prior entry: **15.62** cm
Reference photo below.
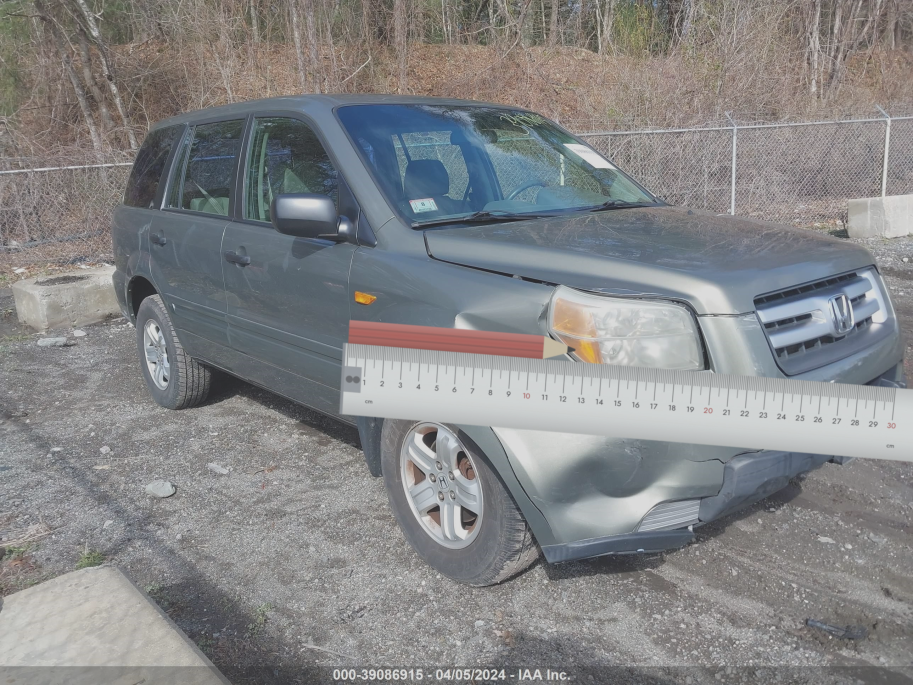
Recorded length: **12.5** cm
